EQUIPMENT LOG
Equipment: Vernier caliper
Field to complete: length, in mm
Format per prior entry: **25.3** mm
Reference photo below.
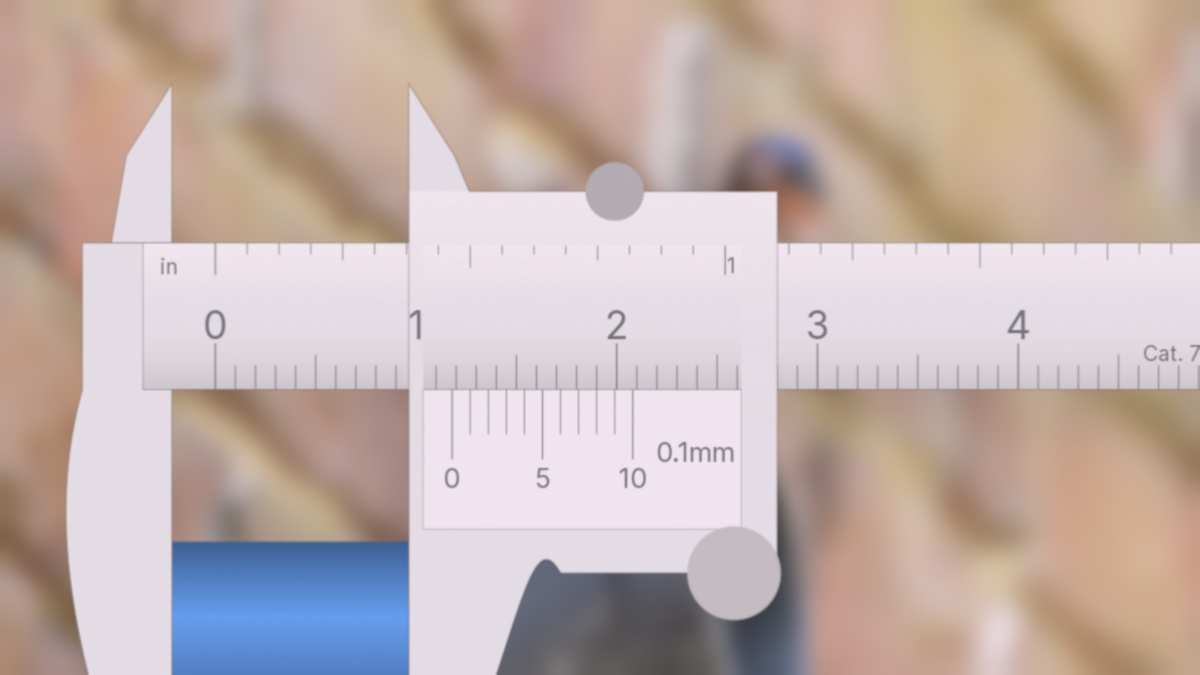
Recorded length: **11.8** mm
